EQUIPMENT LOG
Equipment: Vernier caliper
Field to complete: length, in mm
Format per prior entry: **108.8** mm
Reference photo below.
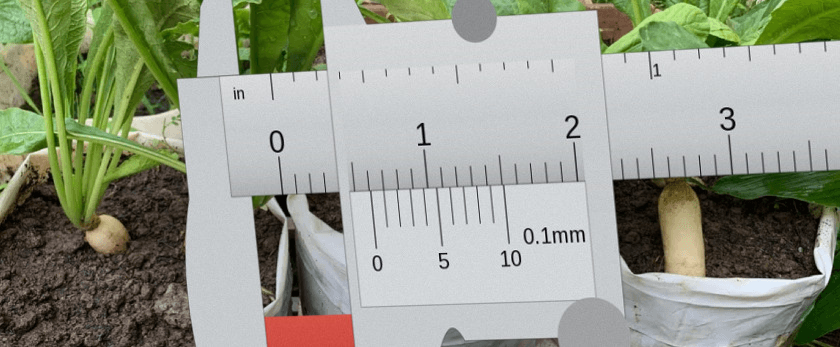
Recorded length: **6.1** mm
